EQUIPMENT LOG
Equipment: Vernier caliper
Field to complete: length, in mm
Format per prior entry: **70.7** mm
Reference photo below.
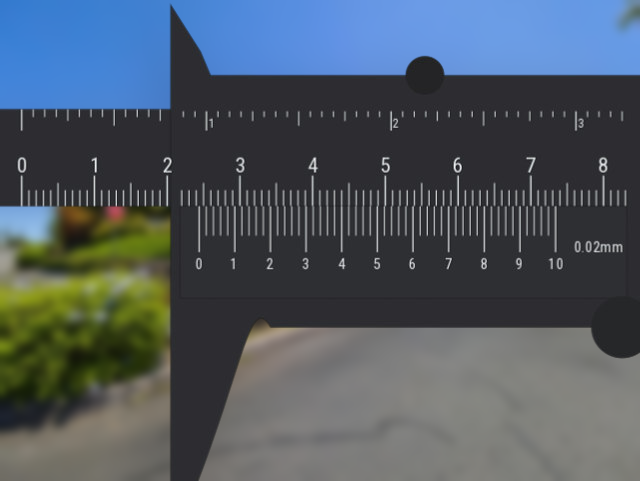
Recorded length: **24.4** mm
